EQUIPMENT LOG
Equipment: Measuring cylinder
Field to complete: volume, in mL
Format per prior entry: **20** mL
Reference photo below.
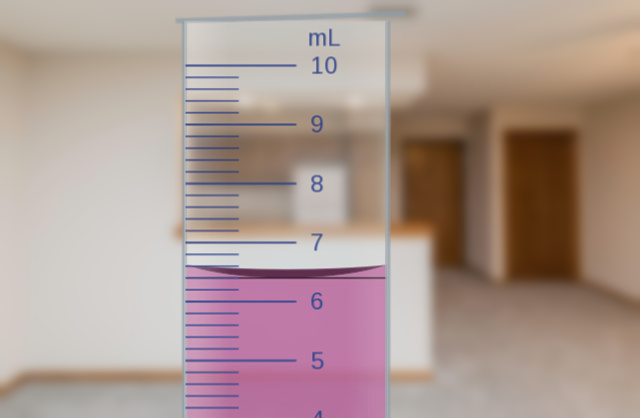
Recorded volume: **6.4** mL
